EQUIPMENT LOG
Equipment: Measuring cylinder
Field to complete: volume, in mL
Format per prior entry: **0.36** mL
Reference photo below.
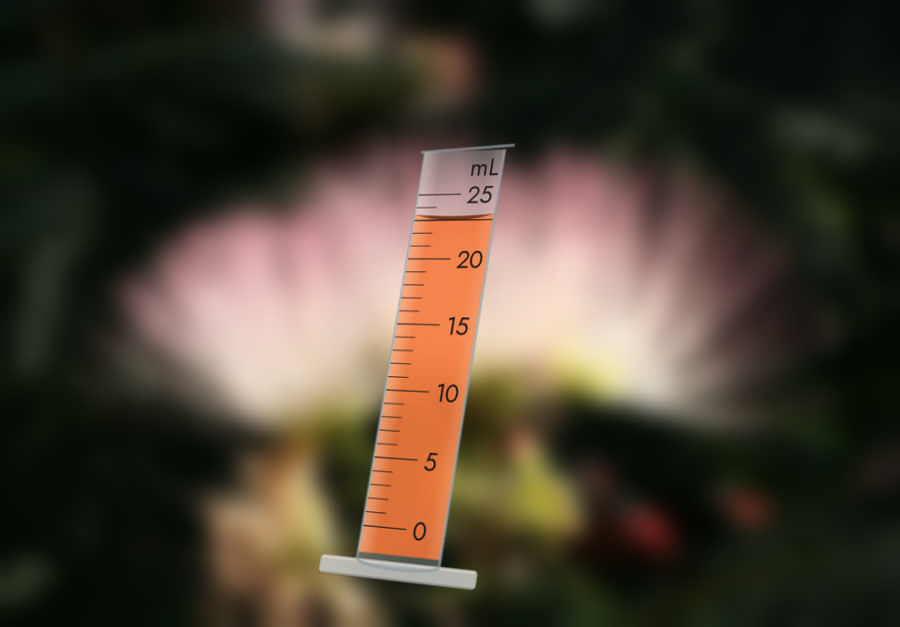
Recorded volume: **23** mL
